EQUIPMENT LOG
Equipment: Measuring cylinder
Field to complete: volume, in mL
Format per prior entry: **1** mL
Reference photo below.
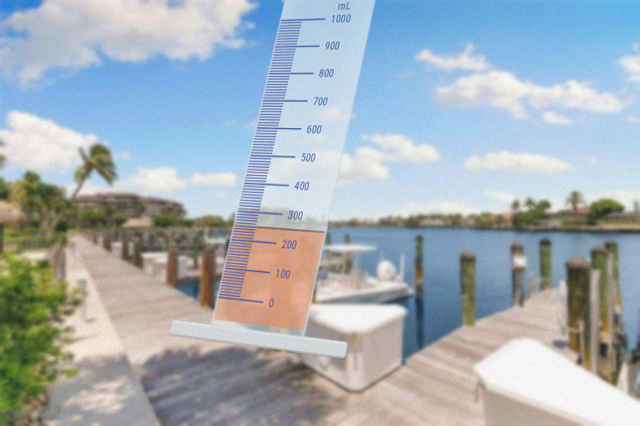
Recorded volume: **250** mL
